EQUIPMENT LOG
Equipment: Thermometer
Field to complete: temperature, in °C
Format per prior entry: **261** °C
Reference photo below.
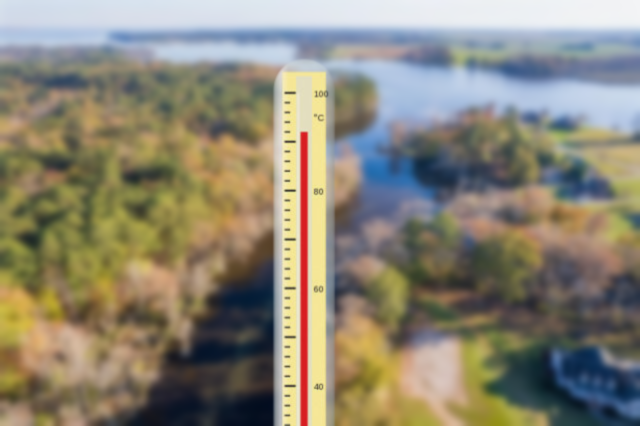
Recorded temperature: **92** °C
